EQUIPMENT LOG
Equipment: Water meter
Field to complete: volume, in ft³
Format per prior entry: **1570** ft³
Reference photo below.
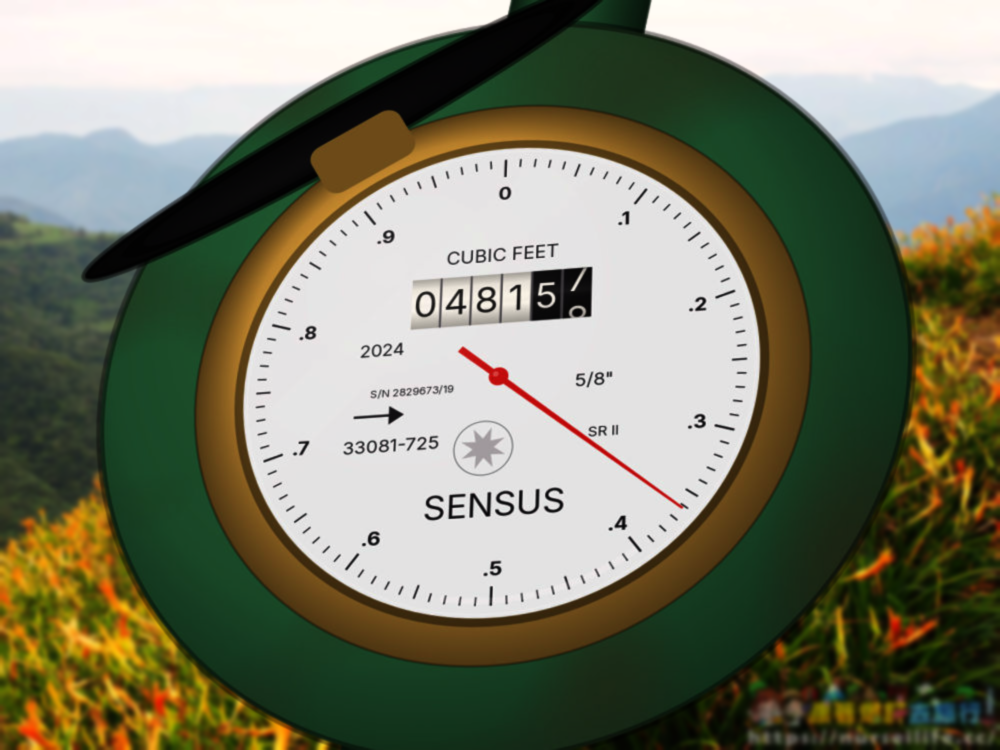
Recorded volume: **48157.36** ft³
